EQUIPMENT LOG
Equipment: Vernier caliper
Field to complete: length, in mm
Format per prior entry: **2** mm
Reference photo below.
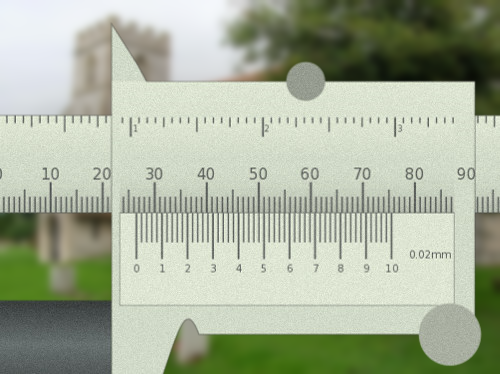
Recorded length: **26.5** mm
